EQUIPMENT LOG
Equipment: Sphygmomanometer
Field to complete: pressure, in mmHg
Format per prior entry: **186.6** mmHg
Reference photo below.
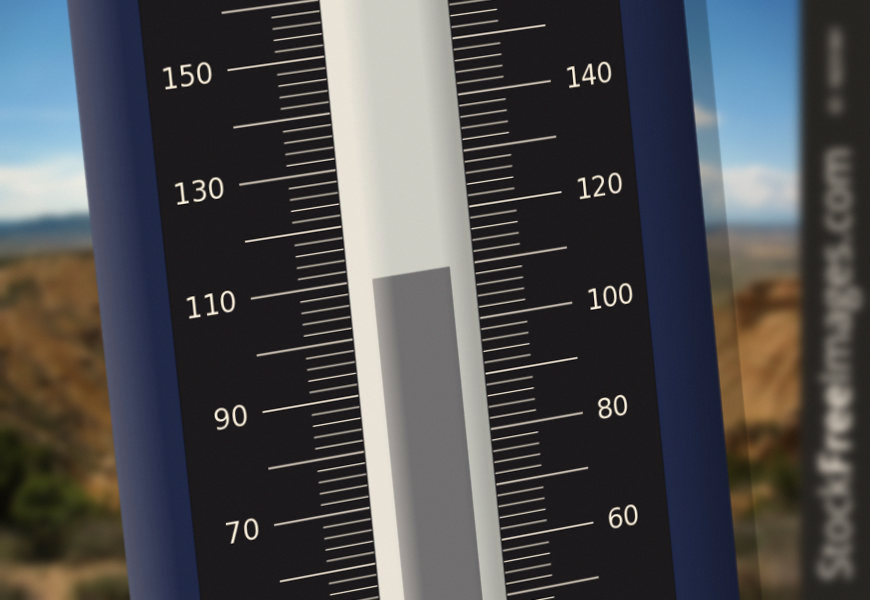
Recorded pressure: **110** mmHg
